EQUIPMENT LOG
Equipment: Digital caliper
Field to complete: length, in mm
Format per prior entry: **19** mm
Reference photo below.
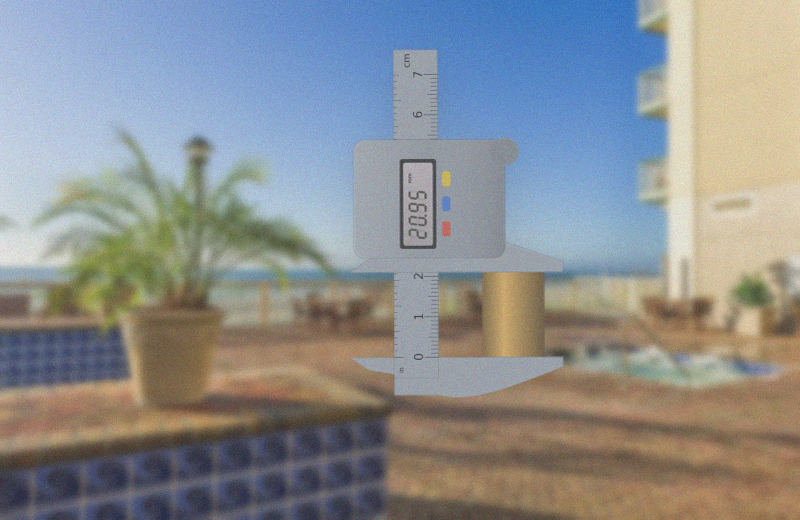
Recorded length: **20.95** mm
